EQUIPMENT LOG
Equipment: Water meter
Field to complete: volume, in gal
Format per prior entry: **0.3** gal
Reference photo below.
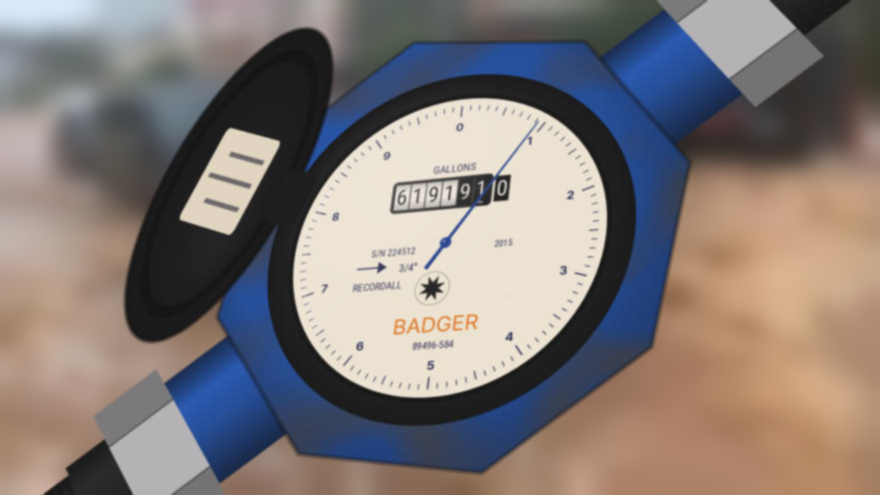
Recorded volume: **6191910.9** gal
